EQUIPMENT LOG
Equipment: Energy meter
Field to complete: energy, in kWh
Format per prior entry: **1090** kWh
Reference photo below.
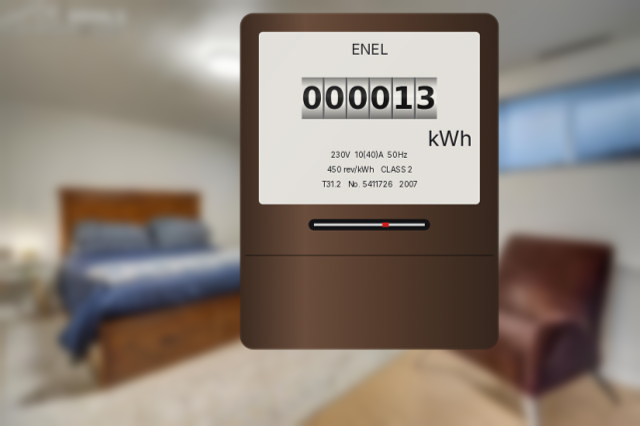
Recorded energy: **13** kWh
